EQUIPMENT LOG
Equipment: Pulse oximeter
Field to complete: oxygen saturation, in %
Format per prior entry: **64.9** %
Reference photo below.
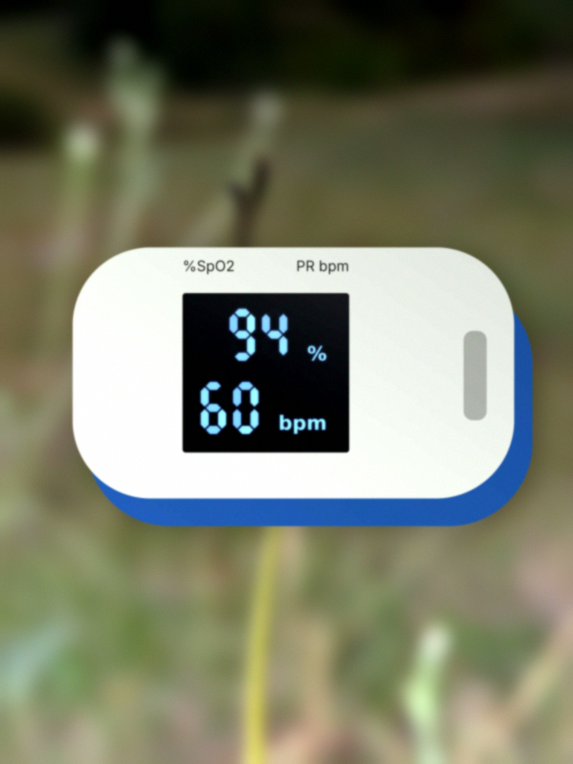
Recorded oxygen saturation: **94** %
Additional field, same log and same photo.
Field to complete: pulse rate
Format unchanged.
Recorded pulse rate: **60** bpm
